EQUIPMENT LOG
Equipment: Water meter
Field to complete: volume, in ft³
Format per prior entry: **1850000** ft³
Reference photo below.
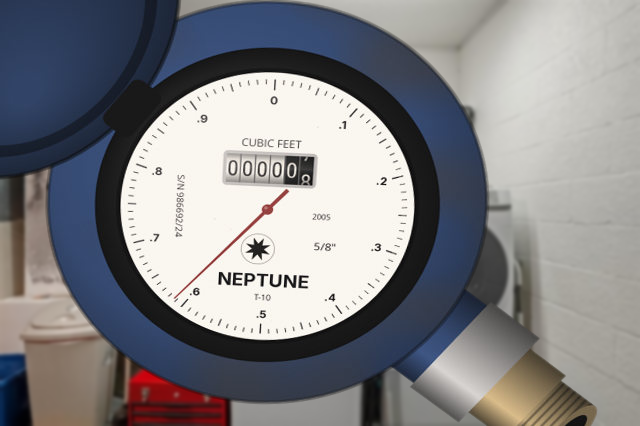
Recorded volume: **7.61** ft³
